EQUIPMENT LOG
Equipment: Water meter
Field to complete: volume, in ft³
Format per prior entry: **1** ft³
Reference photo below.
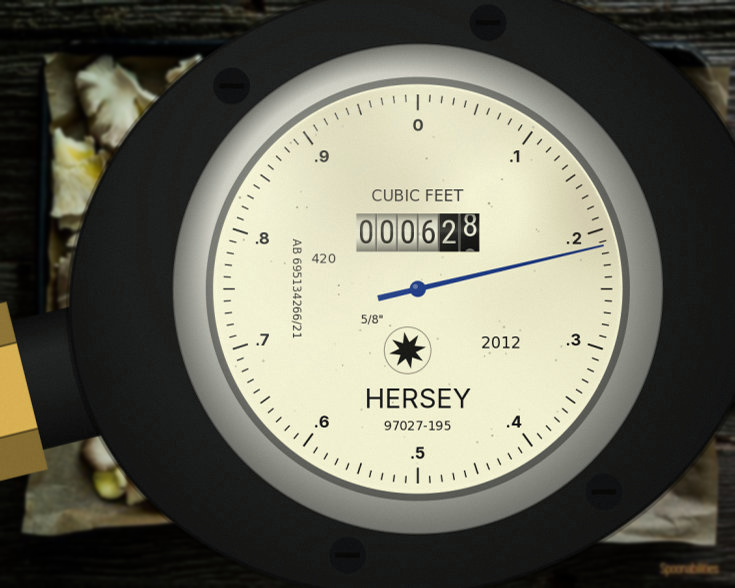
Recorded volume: **628.21** ft³
